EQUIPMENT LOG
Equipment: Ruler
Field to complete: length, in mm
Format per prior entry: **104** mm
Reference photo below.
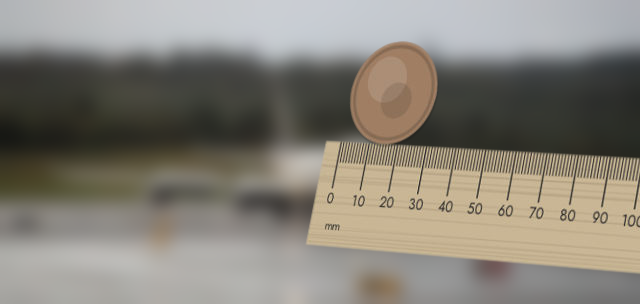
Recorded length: **30** mm
